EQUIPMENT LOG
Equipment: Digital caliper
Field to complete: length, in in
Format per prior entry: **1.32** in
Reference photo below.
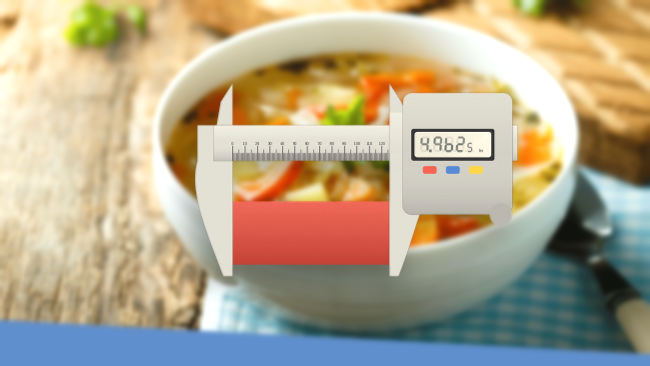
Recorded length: **4.9625** in
